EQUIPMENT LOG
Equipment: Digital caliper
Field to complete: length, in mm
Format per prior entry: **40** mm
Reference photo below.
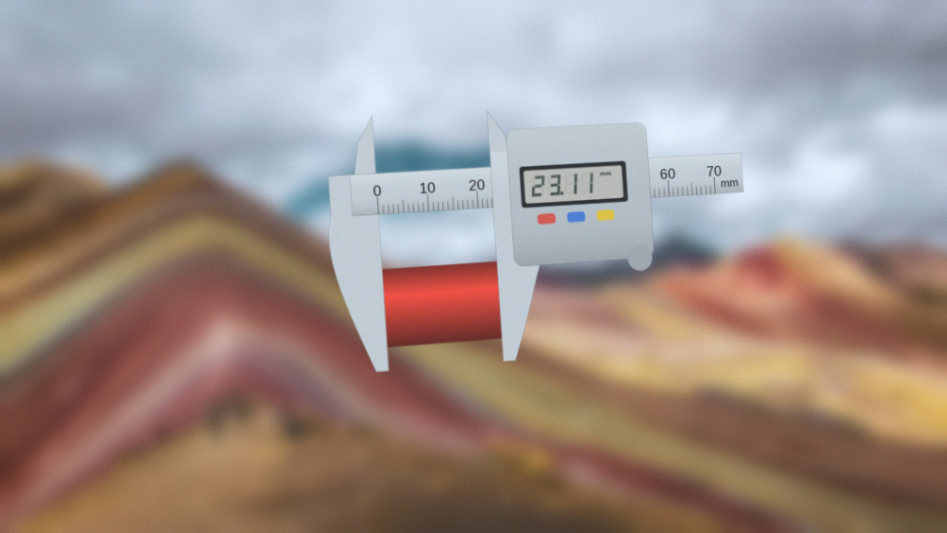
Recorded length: **23.11** mm
